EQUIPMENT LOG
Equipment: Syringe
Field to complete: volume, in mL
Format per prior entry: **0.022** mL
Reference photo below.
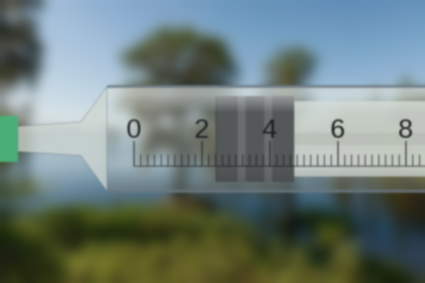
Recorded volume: **2.4** mL
